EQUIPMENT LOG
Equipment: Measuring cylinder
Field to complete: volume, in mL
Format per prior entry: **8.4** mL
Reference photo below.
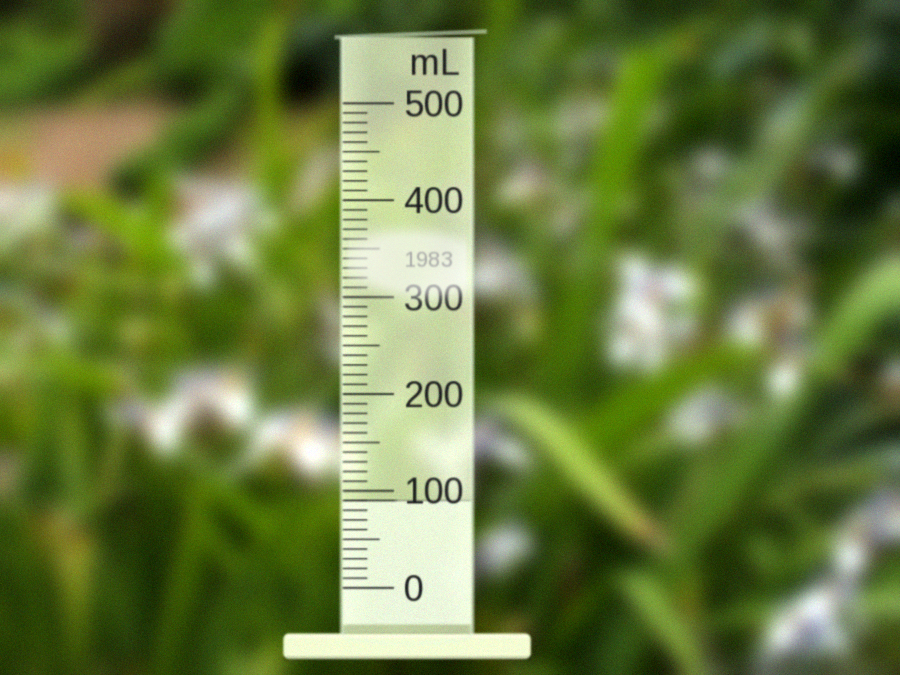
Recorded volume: **90** mL
